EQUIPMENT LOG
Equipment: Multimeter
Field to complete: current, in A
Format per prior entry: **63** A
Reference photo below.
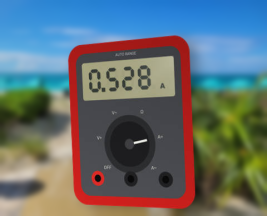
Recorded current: **0.528** A
